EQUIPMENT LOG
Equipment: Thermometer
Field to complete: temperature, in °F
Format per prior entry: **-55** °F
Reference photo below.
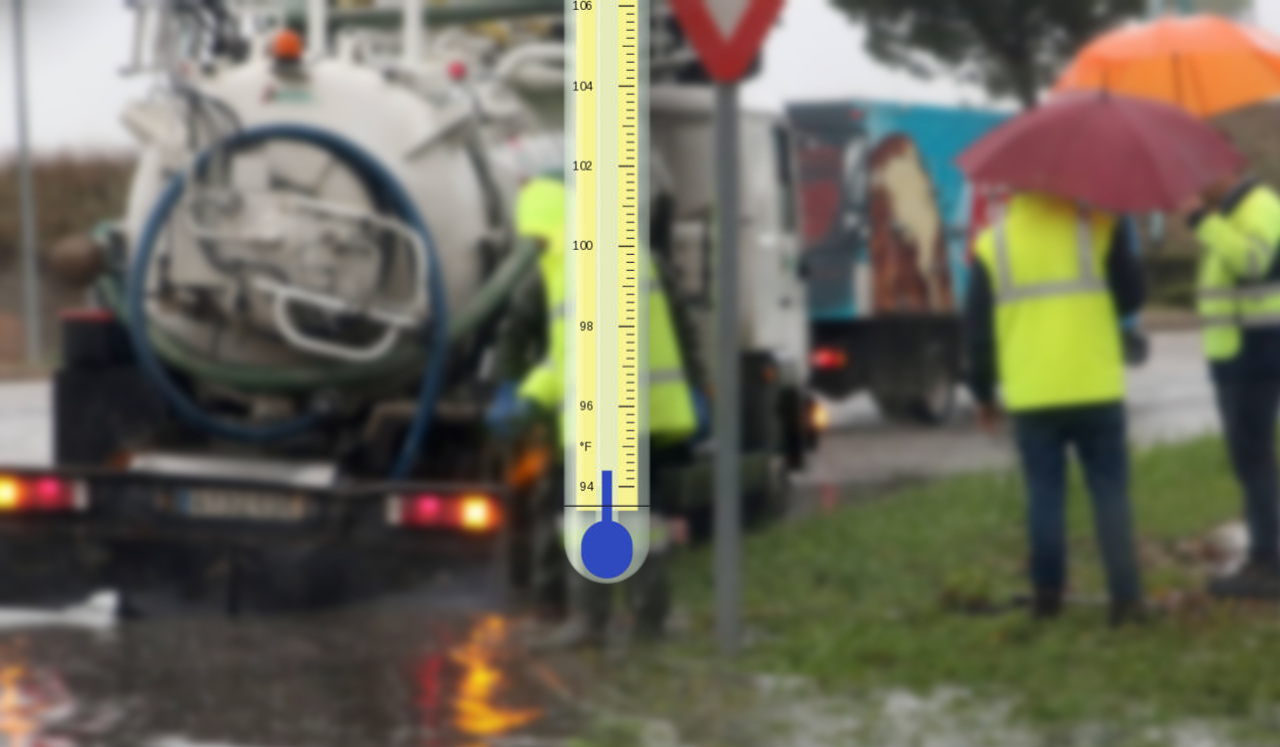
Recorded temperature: **94.4** °F
